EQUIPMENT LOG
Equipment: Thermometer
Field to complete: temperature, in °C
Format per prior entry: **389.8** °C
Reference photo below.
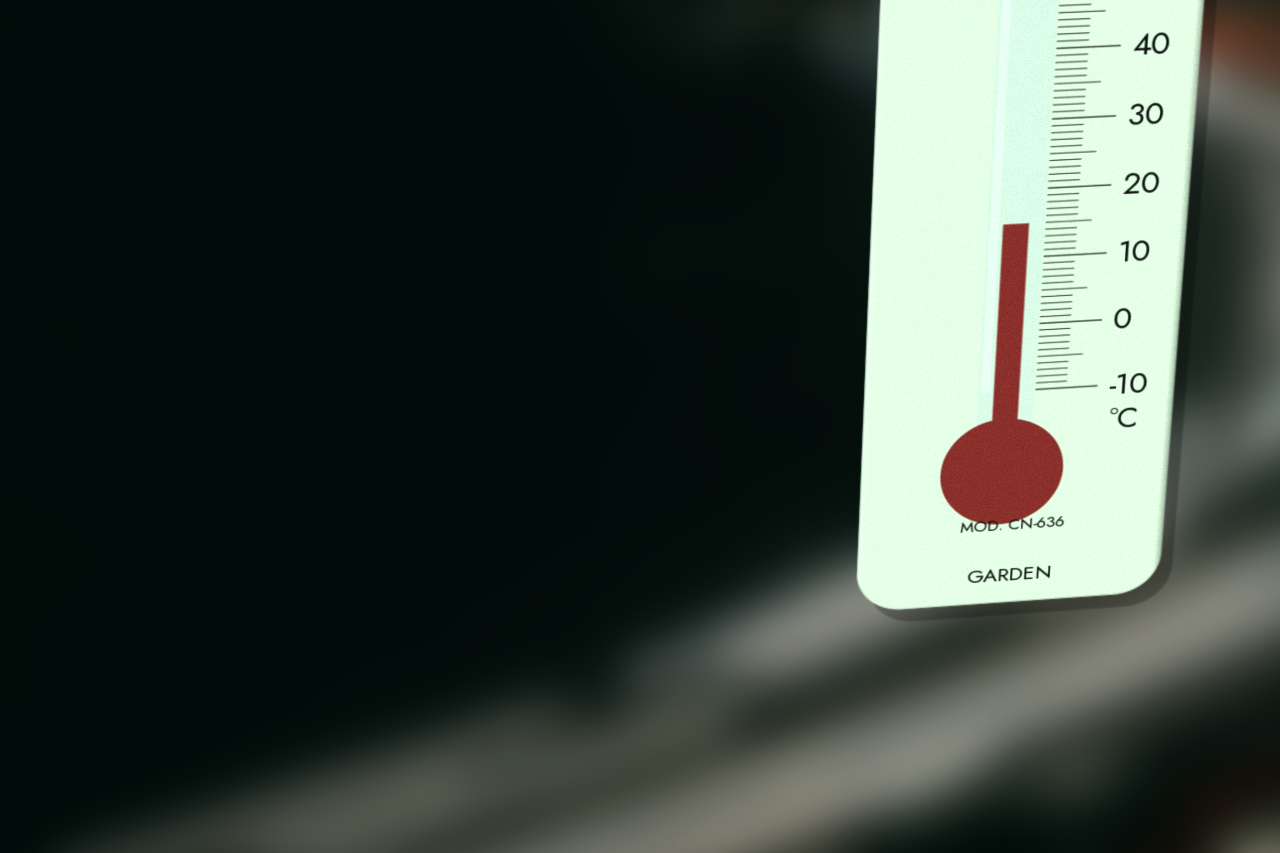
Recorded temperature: **15** °C
